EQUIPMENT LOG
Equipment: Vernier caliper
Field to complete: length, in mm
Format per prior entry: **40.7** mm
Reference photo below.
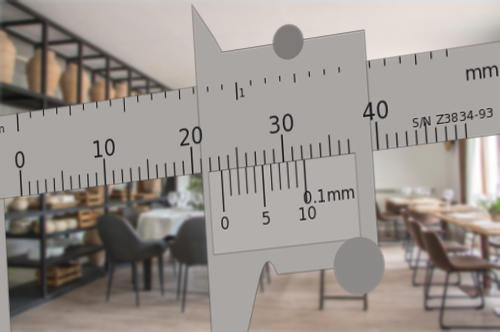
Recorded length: **23.2** mm
